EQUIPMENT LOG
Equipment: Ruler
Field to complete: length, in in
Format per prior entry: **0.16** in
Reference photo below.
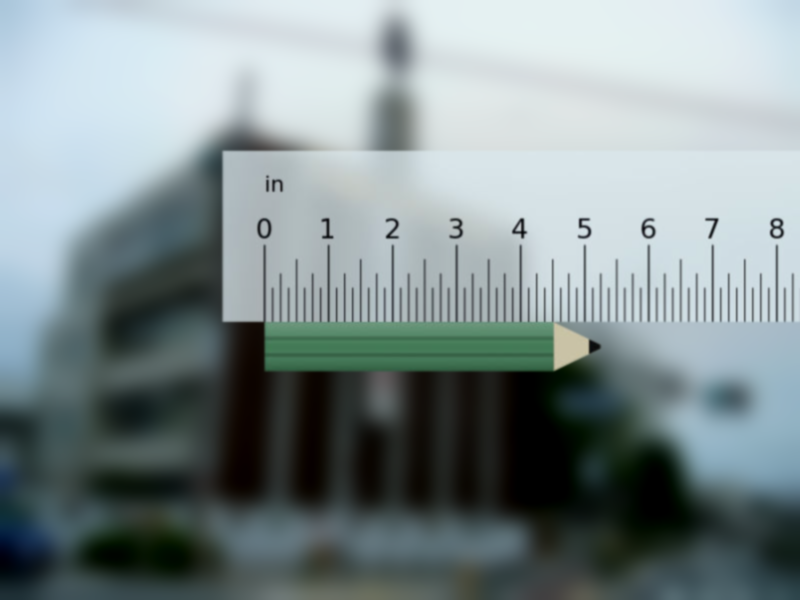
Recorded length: **5.25** in
